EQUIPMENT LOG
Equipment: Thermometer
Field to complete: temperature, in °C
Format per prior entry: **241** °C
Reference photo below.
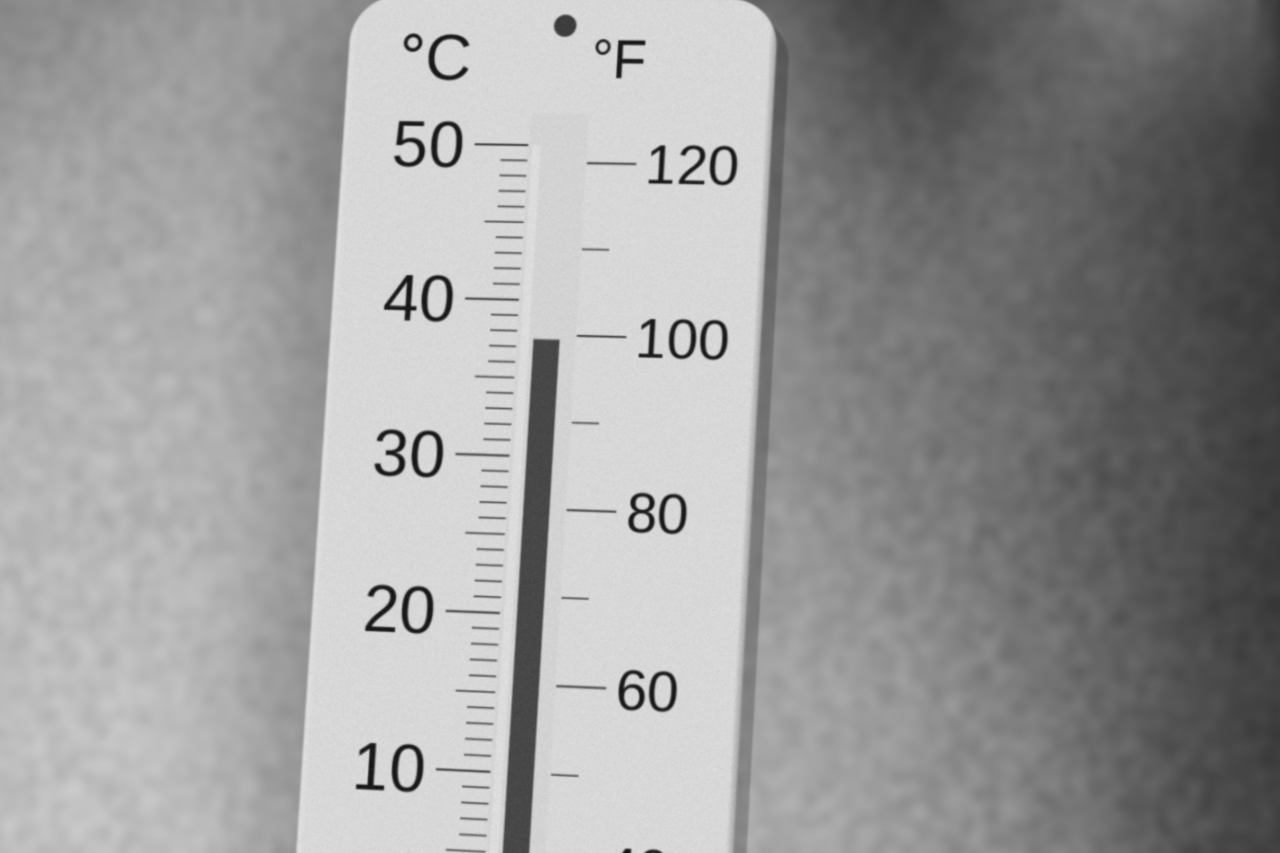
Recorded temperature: **37.5** °C
